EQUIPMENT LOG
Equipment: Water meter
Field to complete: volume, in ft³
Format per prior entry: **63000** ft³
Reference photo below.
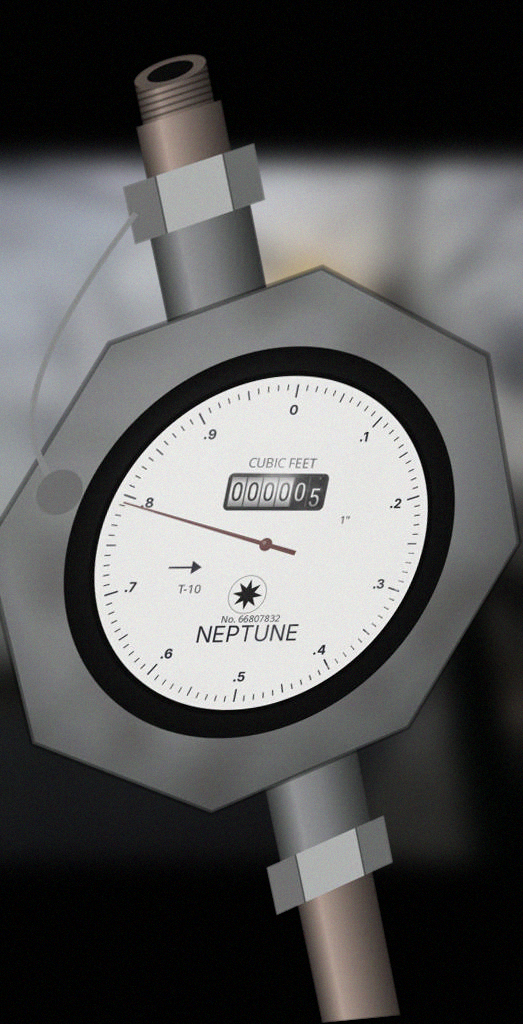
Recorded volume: **4.79** ft³
